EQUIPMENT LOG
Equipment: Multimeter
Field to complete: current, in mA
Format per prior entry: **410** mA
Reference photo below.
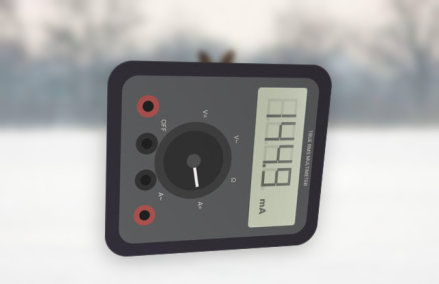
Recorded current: **144.9** mA
